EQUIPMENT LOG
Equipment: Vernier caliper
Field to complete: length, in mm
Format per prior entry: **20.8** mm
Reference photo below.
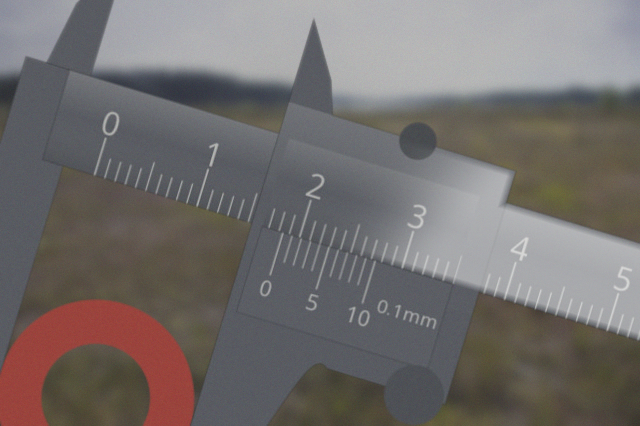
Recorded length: **18.4** mm
